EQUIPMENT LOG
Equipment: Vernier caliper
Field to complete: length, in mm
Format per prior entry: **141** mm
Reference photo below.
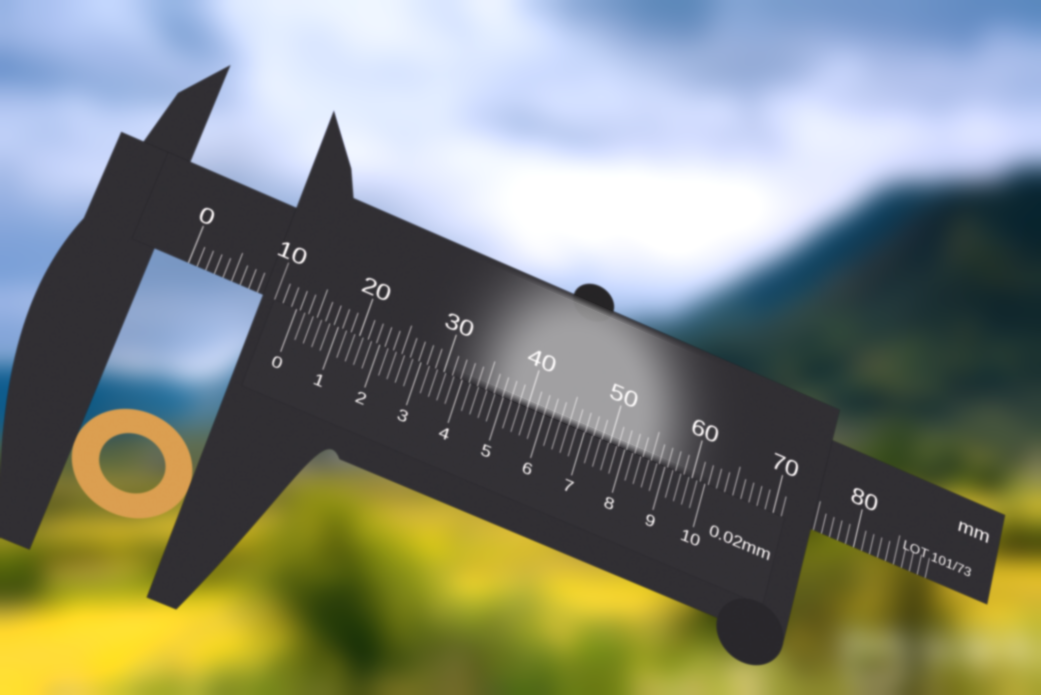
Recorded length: **12.6** mm
